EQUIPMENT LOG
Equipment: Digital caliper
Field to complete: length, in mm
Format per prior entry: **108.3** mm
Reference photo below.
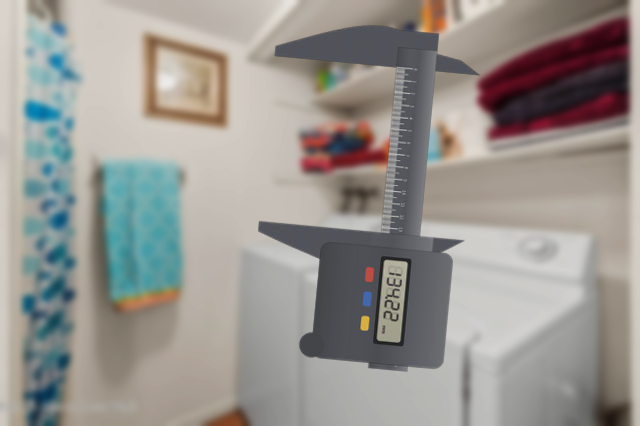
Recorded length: **134.22** mm
